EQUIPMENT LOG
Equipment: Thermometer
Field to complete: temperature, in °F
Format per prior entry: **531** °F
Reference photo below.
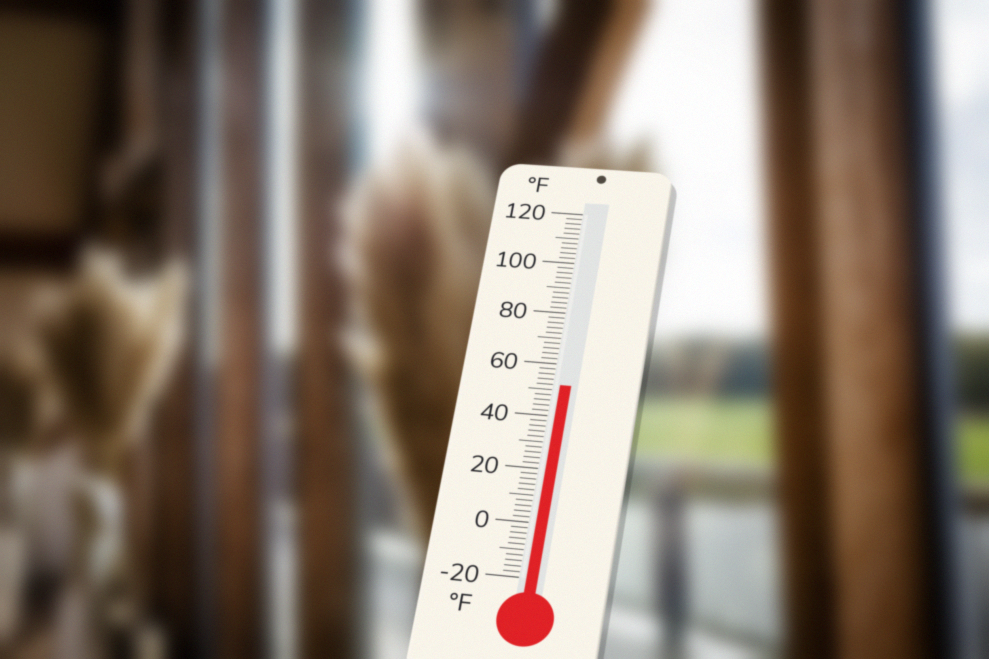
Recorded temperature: **52** °F
